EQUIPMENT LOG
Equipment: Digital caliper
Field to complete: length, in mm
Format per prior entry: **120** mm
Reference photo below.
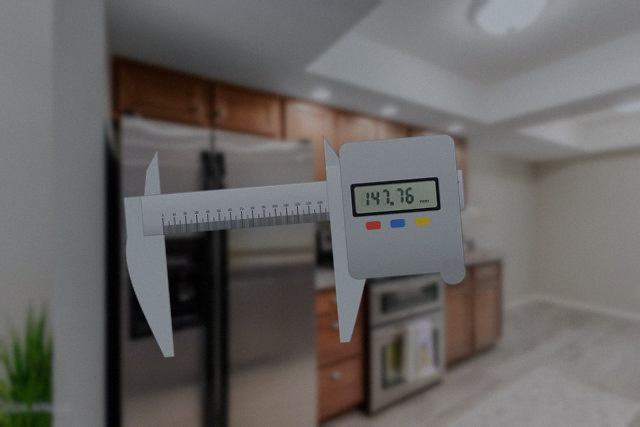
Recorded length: **147.76** mm
